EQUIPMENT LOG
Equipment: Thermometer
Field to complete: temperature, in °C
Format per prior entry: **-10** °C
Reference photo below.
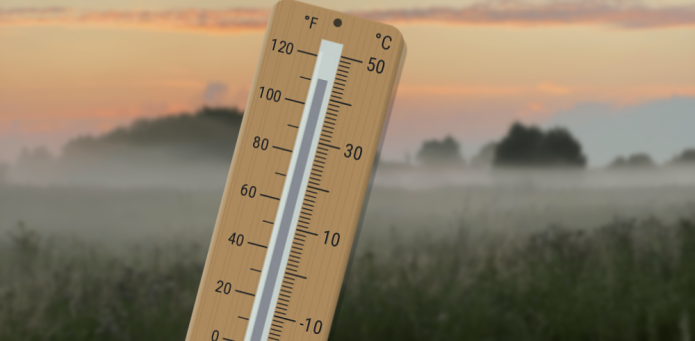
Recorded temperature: **44** °C
